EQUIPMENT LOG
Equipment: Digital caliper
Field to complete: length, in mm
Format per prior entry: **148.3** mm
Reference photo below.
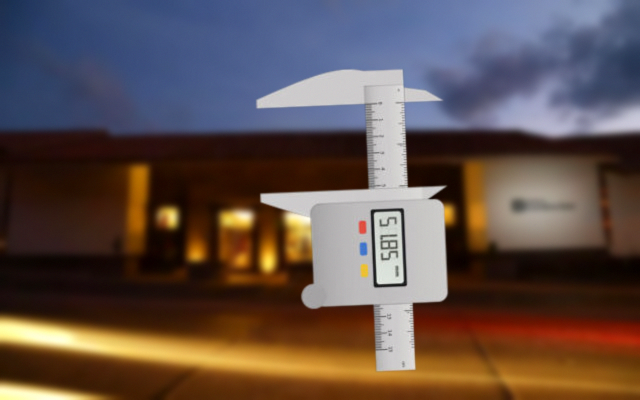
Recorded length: **51.85** mm
